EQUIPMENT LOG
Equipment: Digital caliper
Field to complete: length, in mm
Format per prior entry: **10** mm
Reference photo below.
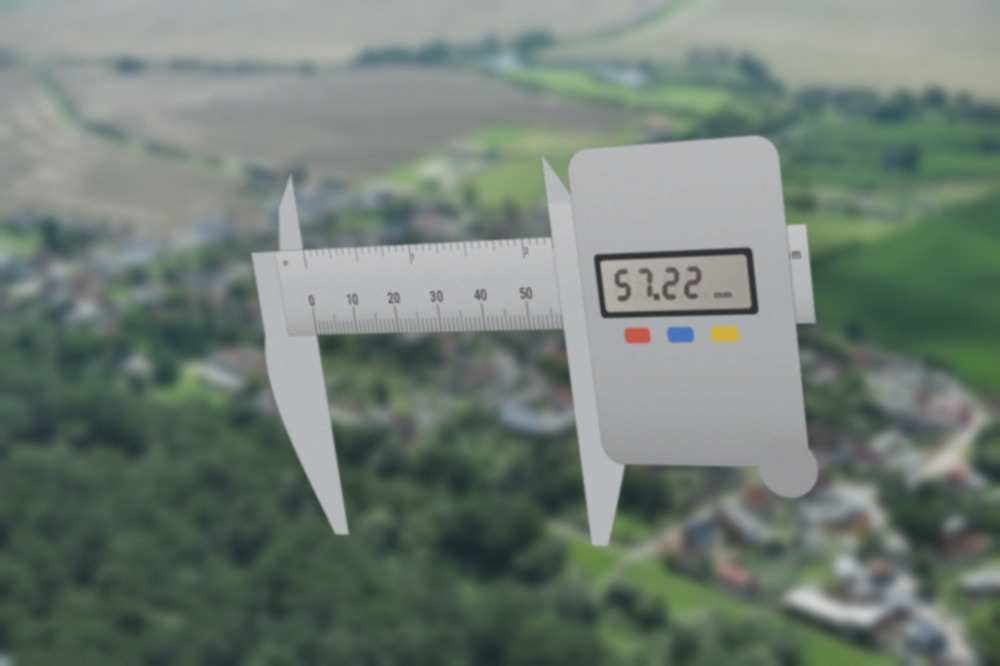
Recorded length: **57.22** mm
